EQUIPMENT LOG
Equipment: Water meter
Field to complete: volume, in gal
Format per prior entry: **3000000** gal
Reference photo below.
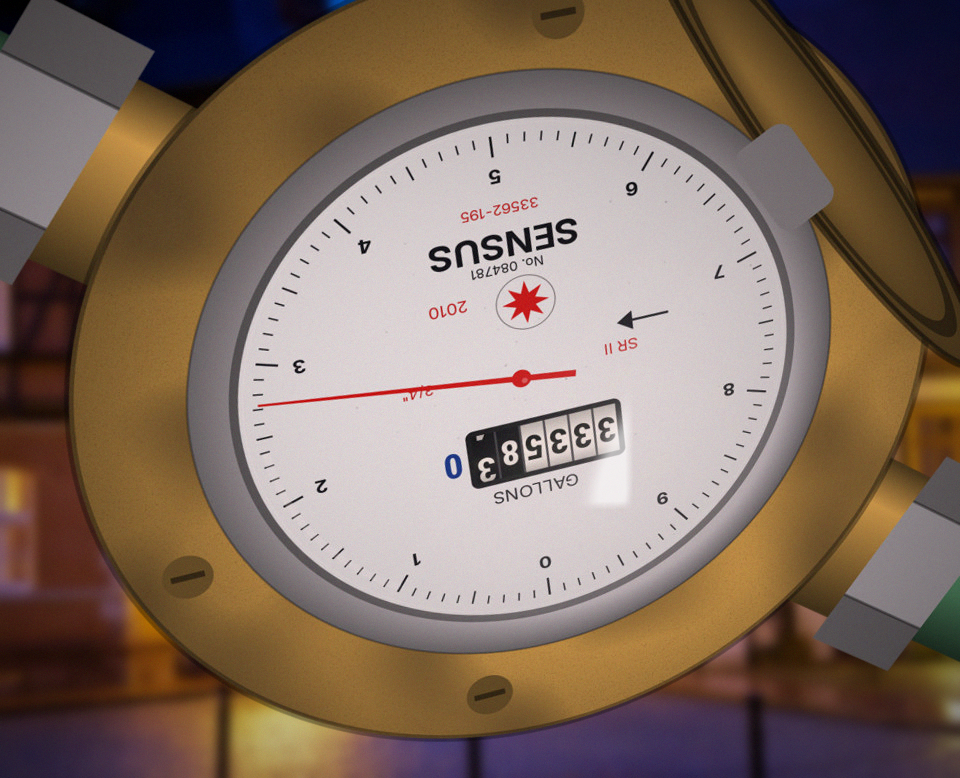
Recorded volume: **3335832.7** gal
